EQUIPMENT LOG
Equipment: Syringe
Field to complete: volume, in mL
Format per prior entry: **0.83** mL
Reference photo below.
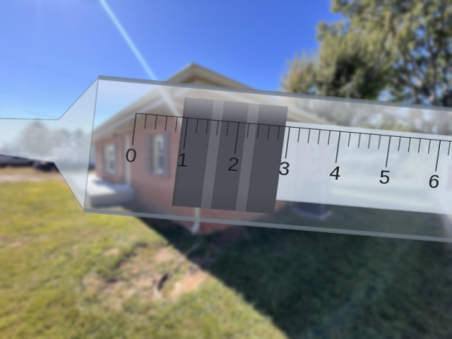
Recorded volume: **0.9** mL
